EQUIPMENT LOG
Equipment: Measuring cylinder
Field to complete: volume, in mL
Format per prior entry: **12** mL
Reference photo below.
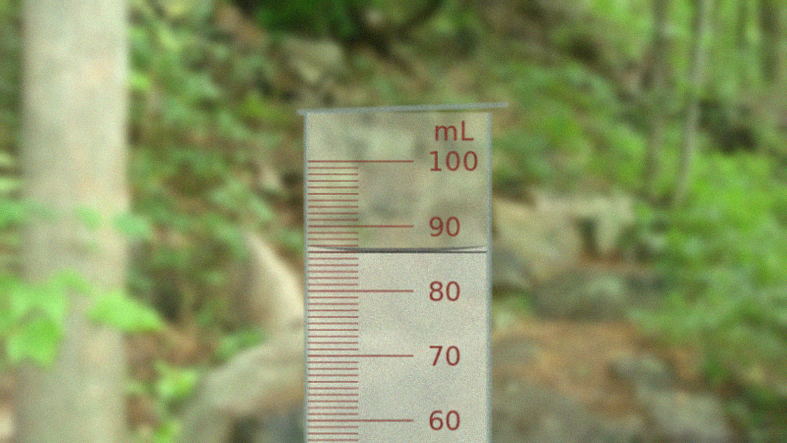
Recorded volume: **86** mL
